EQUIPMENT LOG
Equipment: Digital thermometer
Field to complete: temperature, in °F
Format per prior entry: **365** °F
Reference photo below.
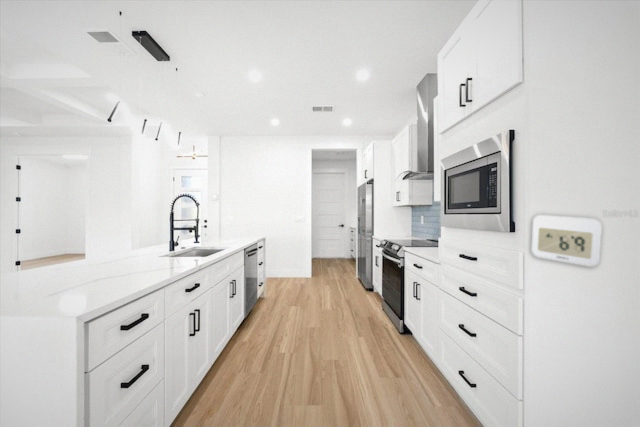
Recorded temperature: **6.9** °F
